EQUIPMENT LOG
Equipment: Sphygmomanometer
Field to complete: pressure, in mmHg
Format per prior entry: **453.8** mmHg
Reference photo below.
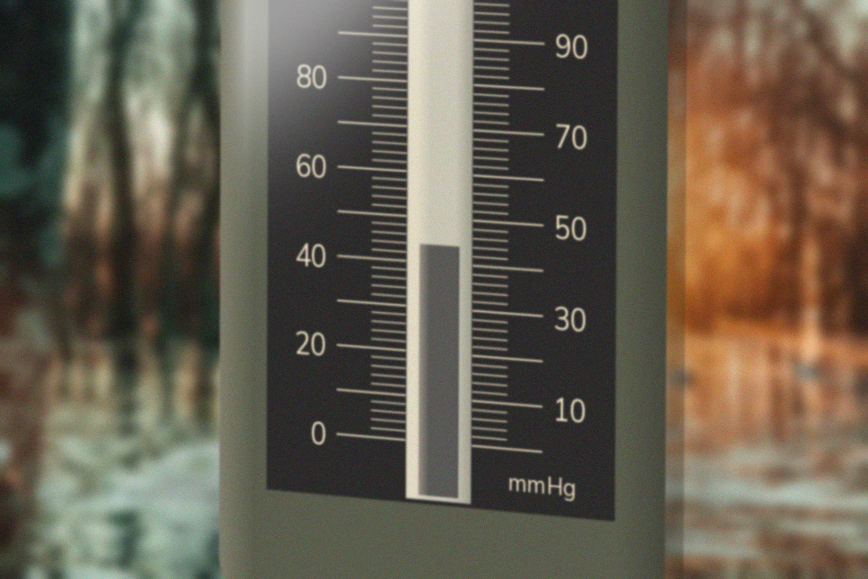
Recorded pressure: **44** mmHg
